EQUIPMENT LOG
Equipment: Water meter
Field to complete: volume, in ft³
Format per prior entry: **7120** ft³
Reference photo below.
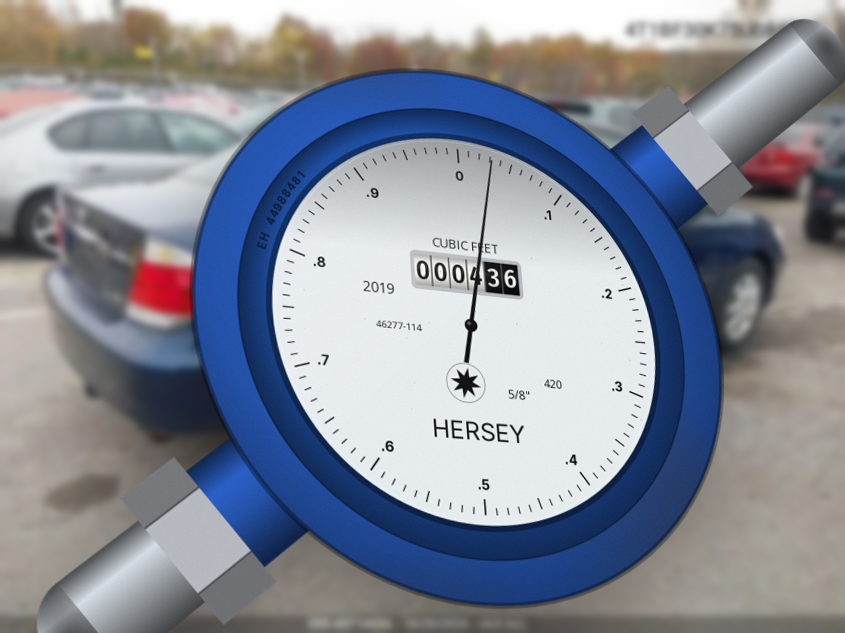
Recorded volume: **436.03** ft³
